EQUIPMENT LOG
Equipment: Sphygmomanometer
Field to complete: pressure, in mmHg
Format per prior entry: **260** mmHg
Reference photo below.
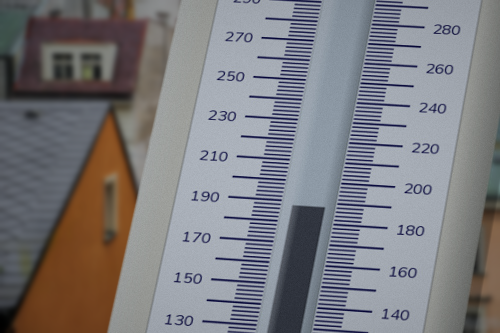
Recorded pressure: **188** mmHg
